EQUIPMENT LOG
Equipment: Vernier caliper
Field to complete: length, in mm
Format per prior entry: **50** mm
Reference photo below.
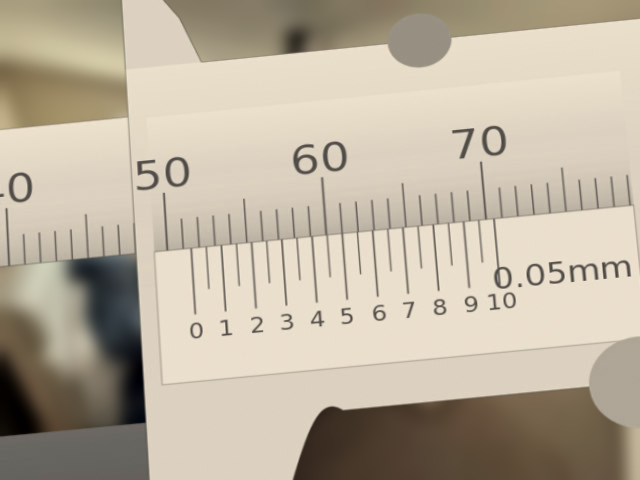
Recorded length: **51.5** mm
